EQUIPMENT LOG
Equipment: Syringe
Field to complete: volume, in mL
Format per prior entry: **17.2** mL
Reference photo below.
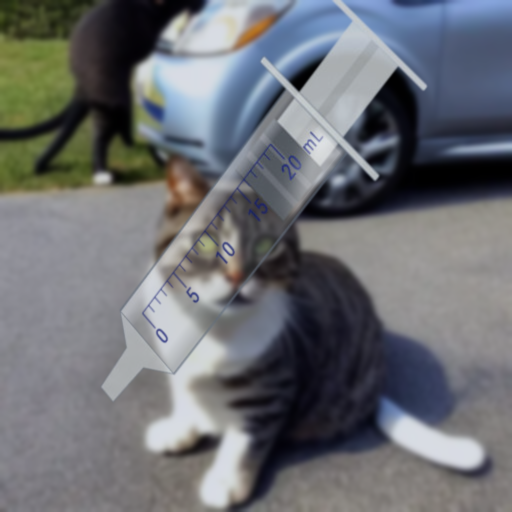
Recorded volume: **16** mL
